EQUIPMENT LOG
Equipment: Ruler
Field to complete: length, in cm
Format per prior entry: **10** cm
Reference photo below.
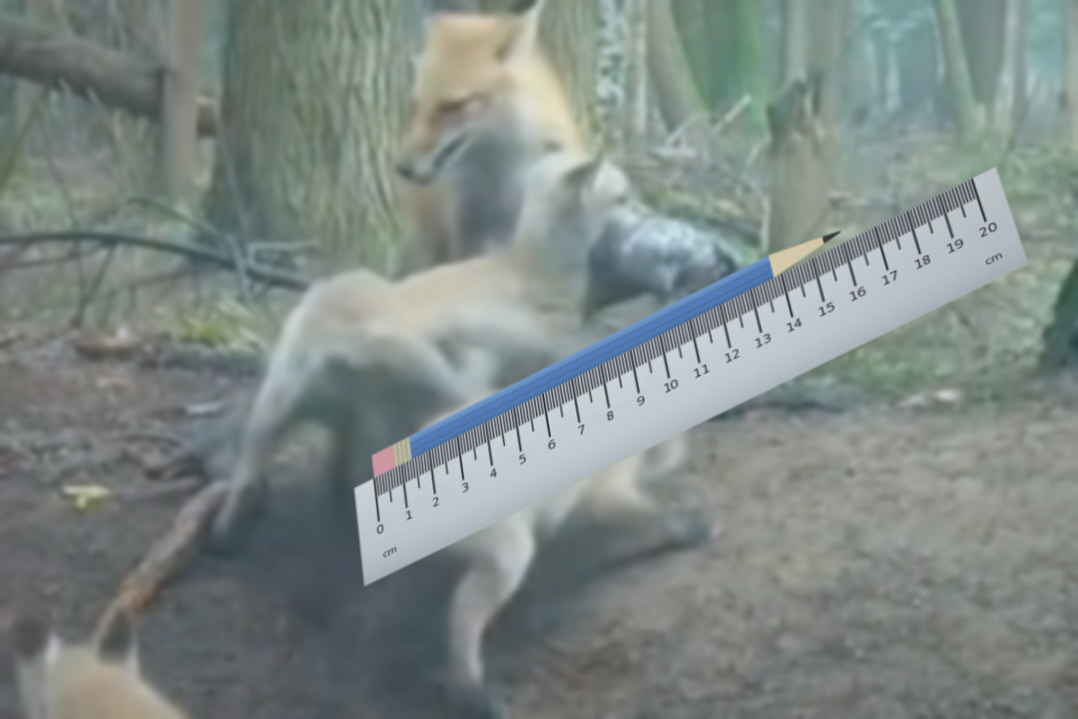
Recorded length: **16** cm
